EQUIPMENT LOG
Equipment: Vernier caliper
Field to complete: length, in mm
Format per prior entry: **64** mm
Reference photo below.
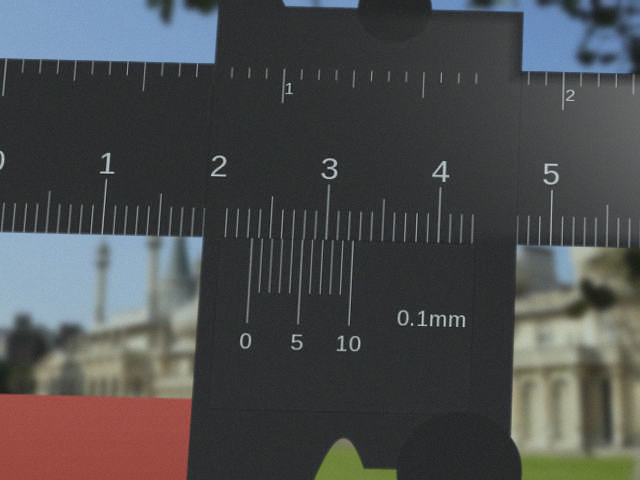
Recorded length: **23.4** mm
